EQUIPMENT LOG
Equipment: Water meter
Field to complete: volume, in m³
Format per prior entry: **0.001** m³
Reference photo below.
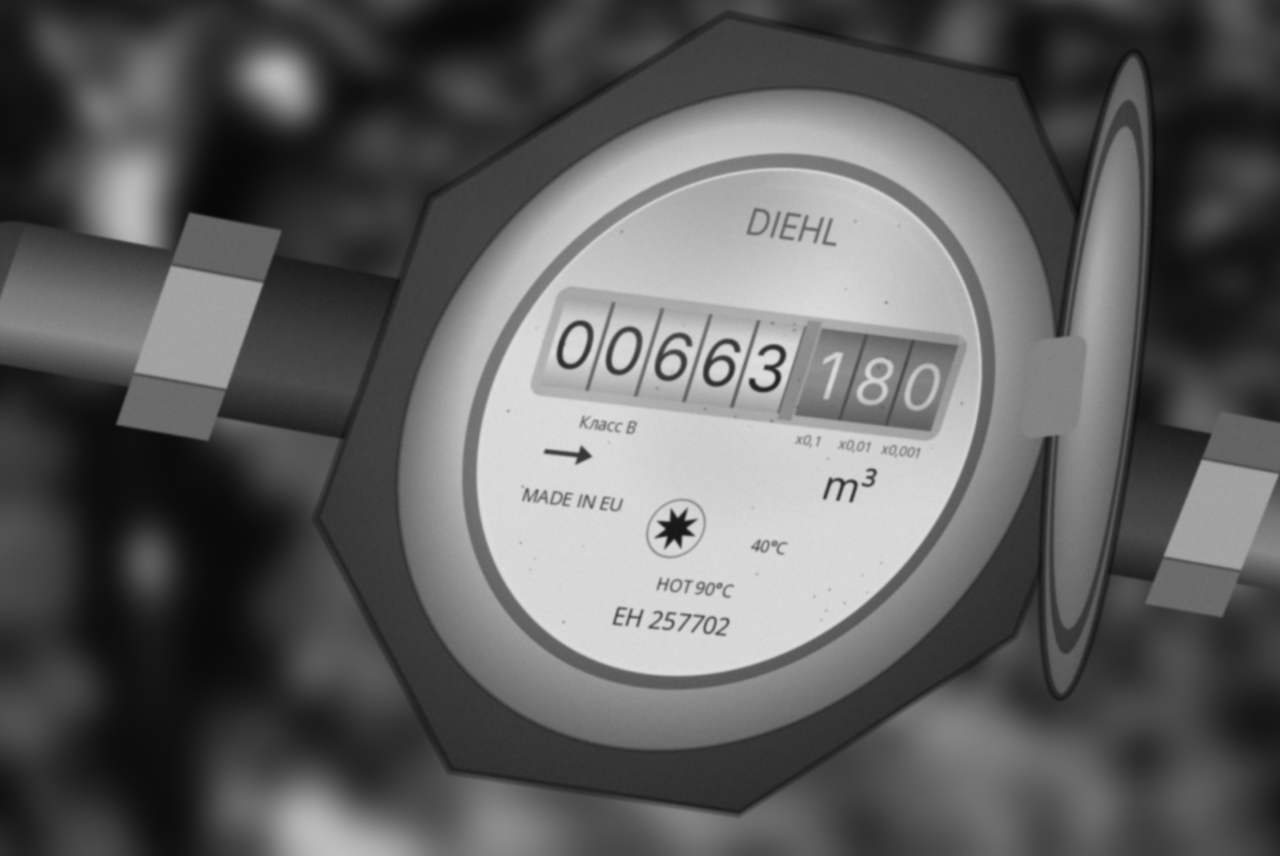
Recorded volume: **663.180** m³
